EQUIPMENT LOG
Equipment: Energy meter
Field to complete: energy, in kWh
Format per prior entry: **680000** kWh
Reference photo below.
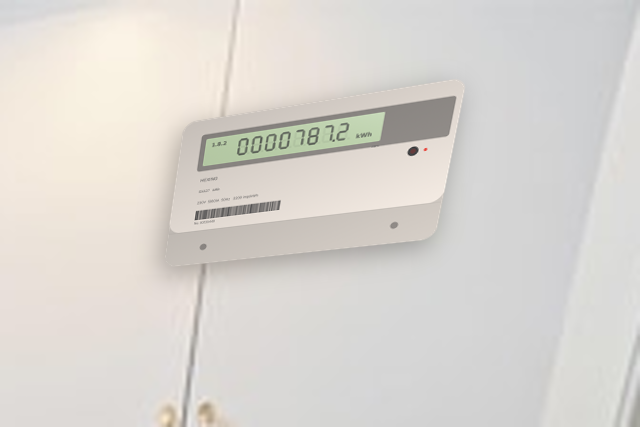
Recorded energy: **787.2** kWh
